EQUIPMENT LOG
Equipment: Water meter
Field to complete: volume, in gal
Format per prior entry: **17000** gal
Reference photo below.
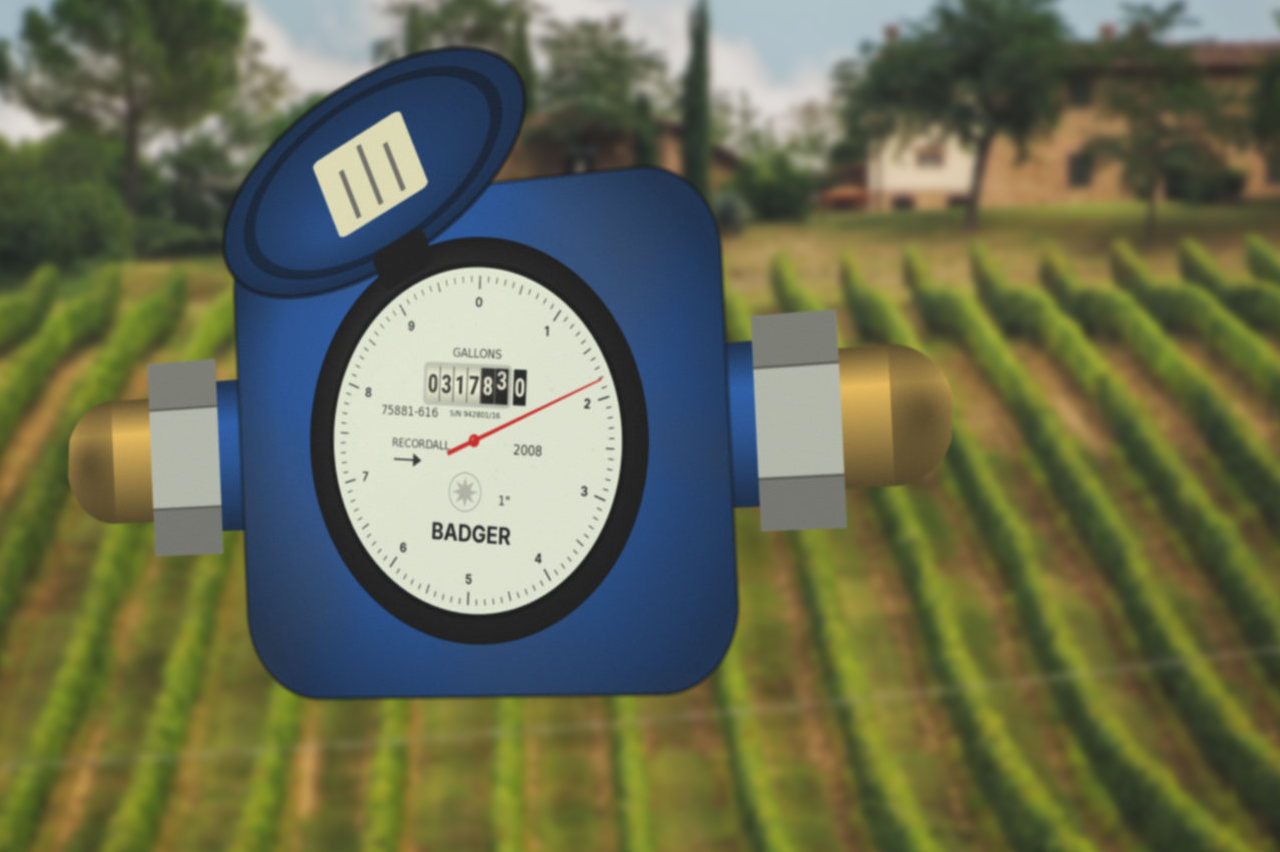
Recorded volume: **317831.8** gal
